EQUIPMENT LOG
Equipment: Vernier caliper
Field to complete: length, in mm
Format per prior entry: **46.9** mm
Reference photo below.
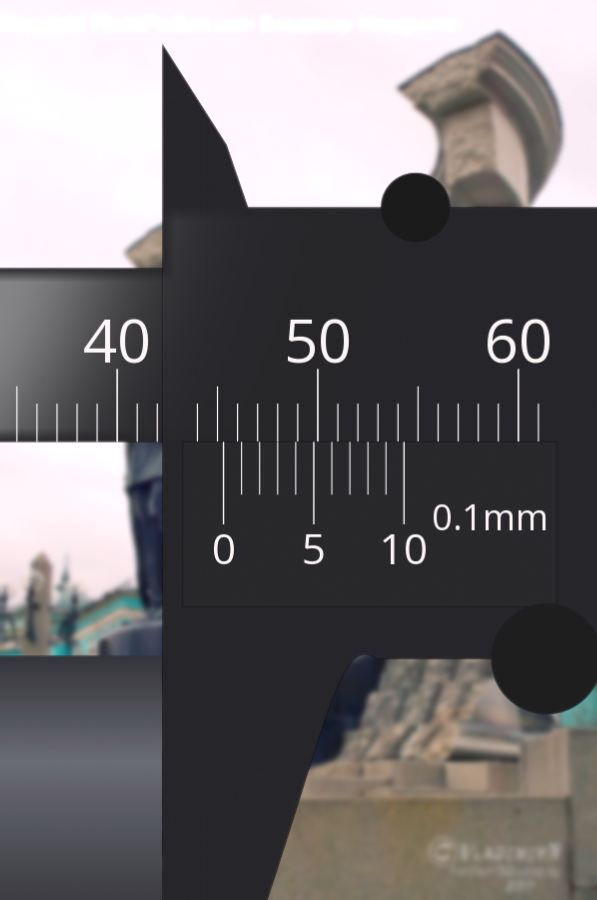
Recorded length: **45.3** mm
